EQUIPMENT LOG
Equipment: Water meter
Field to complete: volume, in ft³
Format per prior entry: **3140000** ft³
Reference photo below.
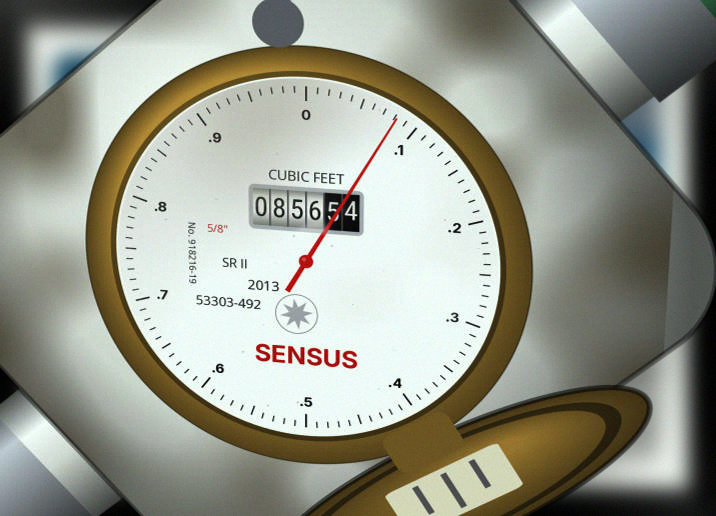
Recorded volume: **85654.08** ft³
